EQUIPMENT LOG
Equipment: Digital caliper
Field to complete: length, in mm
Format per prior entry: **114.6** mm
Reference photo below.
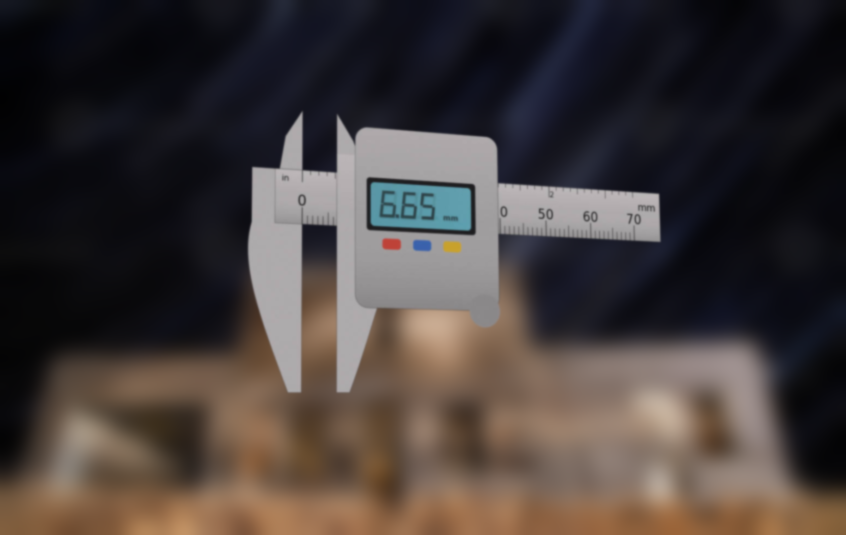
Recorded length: **6.65** mm
